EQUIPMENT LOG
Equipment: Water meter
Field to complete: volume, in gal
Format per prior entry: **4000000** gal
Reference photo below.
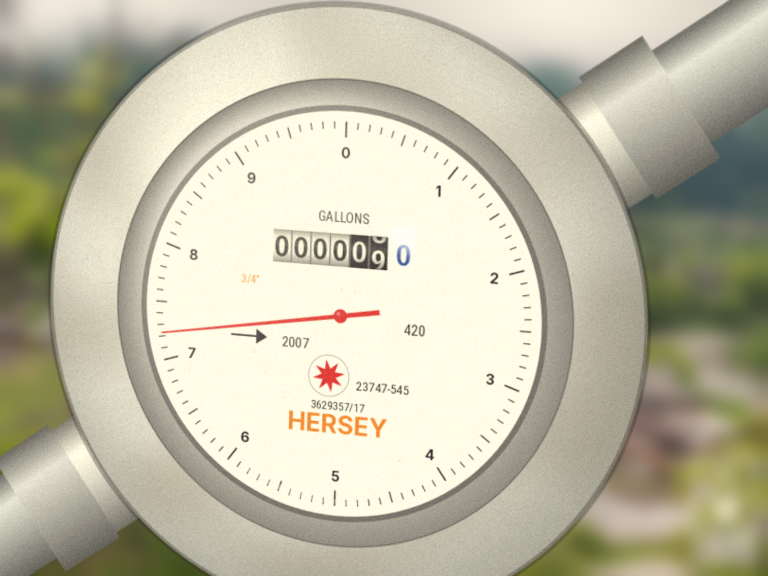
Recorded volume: **87.2** gal
